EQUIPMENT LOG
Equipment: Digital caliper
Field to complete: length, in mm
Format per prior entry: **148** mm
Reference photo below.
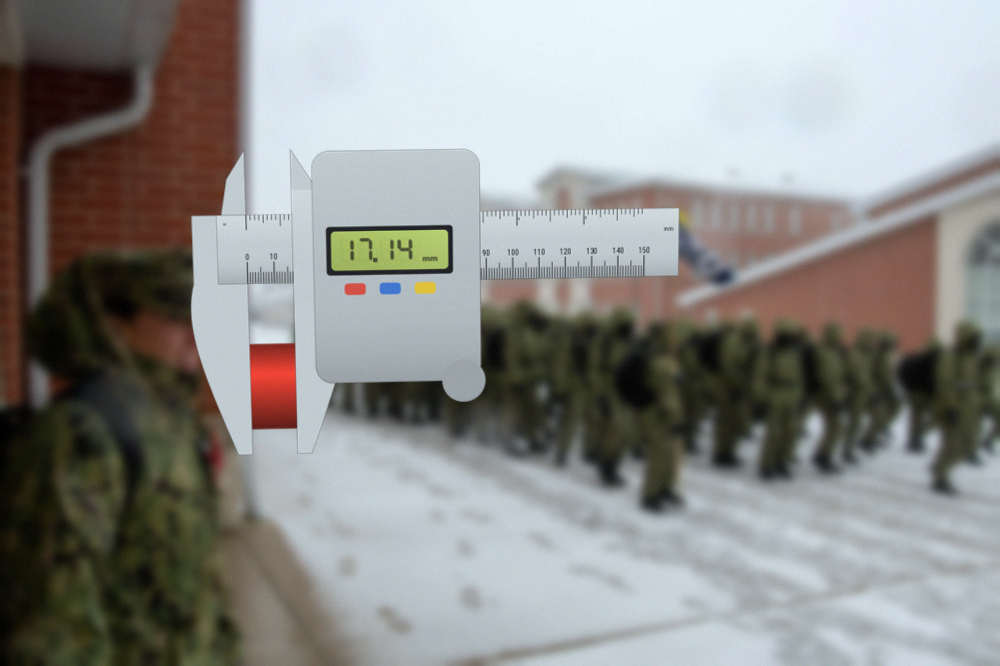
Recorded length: **17.14** mm
